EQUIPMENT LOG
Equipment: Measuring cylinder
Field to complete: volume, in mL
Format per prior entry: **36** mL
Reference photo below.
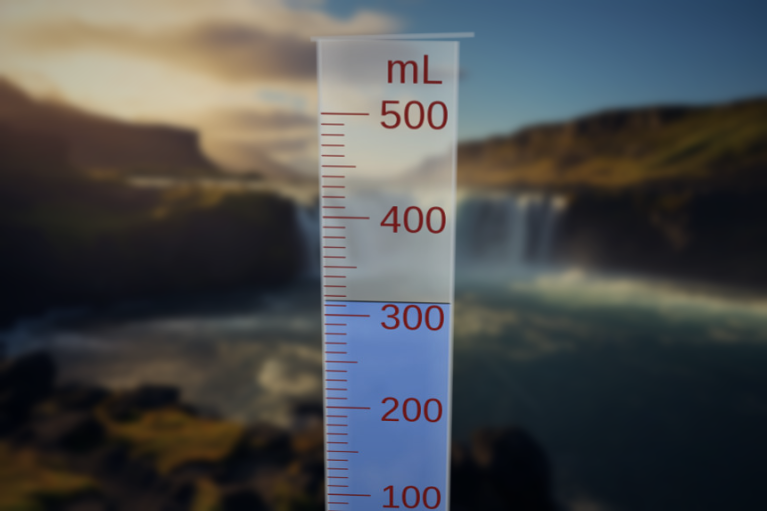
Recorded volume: **315** mL
